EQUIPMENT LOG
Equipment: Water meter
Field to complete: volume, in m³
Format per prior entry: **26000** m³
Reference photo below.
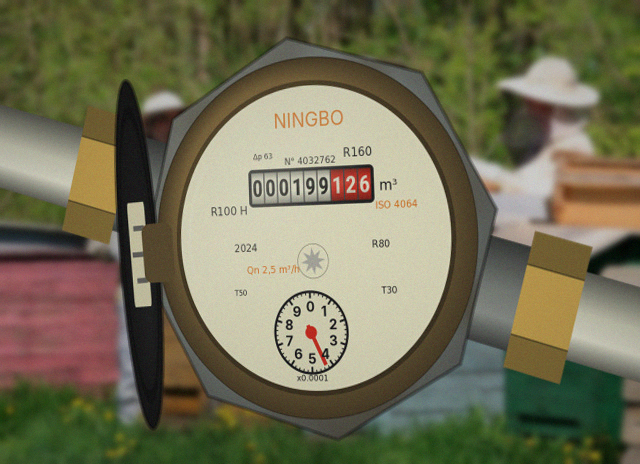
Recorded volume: **199.1264** m³
